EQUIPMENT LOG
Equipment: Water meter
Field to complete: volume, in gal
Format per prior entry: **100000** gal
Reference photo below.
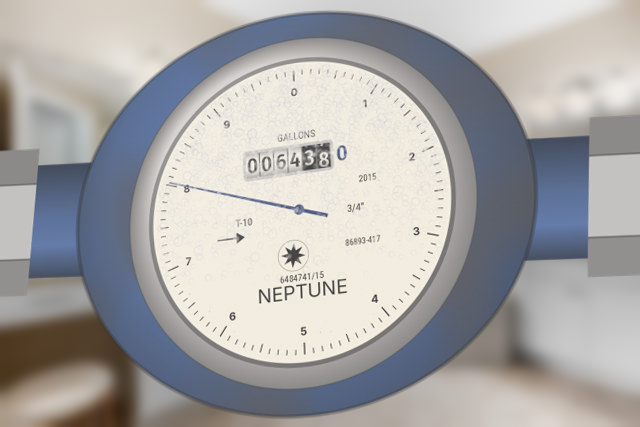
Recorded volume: **64378.0** gal
